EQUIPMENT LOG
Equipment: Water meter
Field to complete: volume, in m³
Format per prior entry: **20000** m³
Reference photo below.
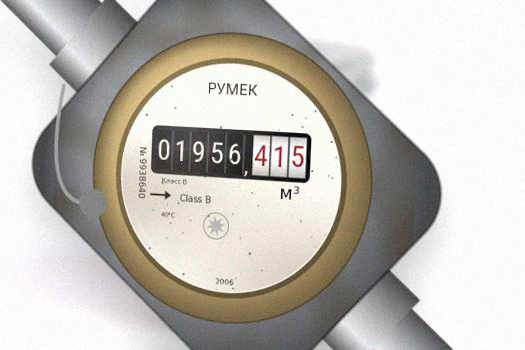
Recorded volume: **1956.415** m³
